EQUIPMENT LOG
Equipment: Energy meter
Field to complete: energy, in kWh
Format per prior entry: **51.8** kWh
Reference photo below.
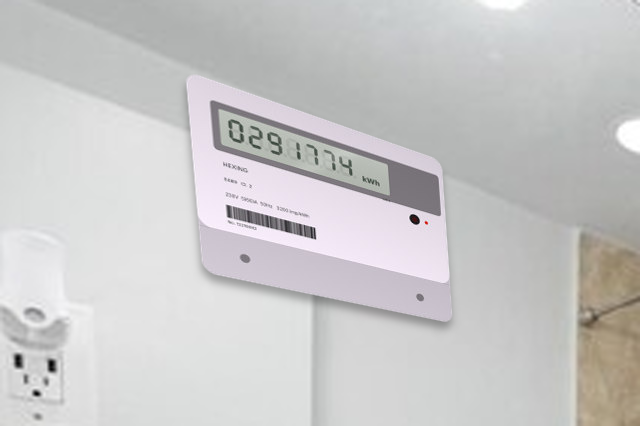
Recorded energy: **291774** kWh
